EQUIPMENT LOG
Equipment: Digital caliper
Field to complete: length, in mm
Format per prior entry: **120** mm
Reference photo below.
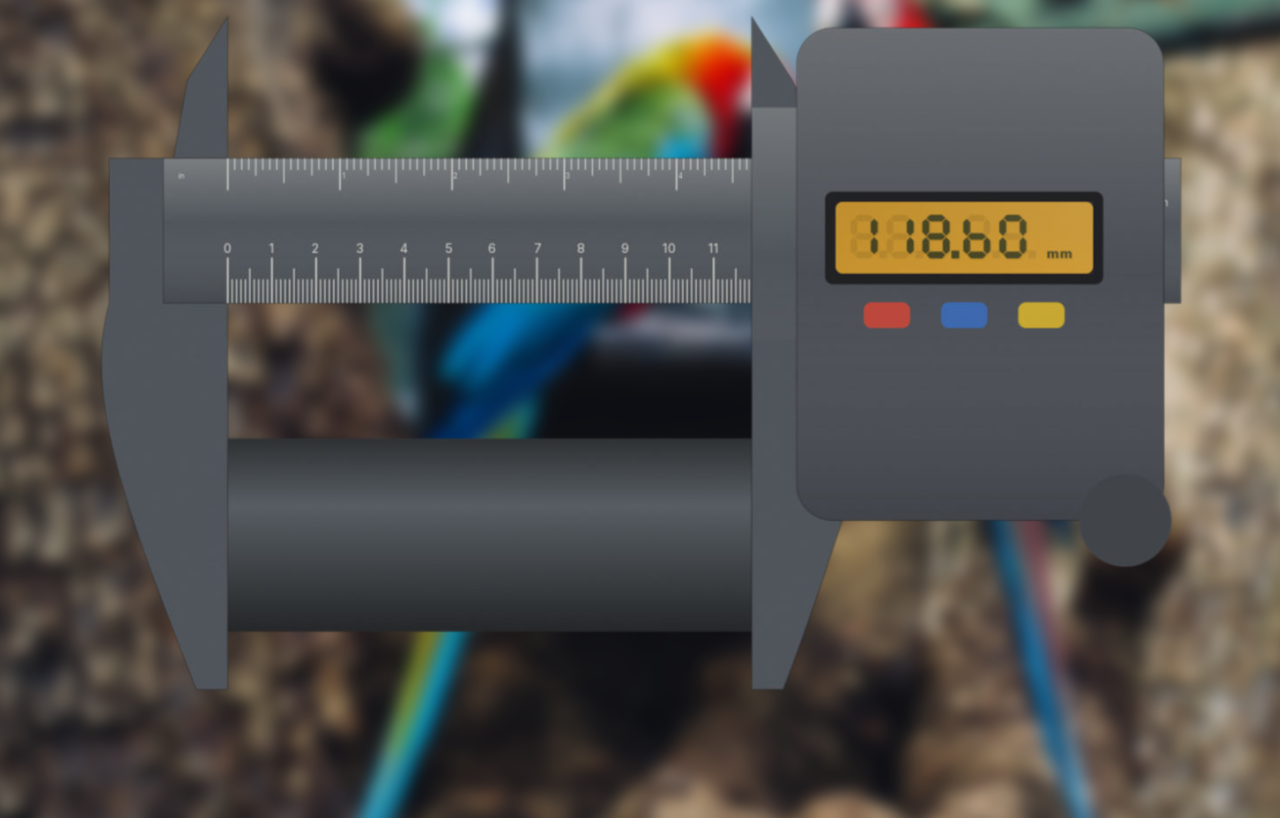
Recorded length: **118.60** mm
